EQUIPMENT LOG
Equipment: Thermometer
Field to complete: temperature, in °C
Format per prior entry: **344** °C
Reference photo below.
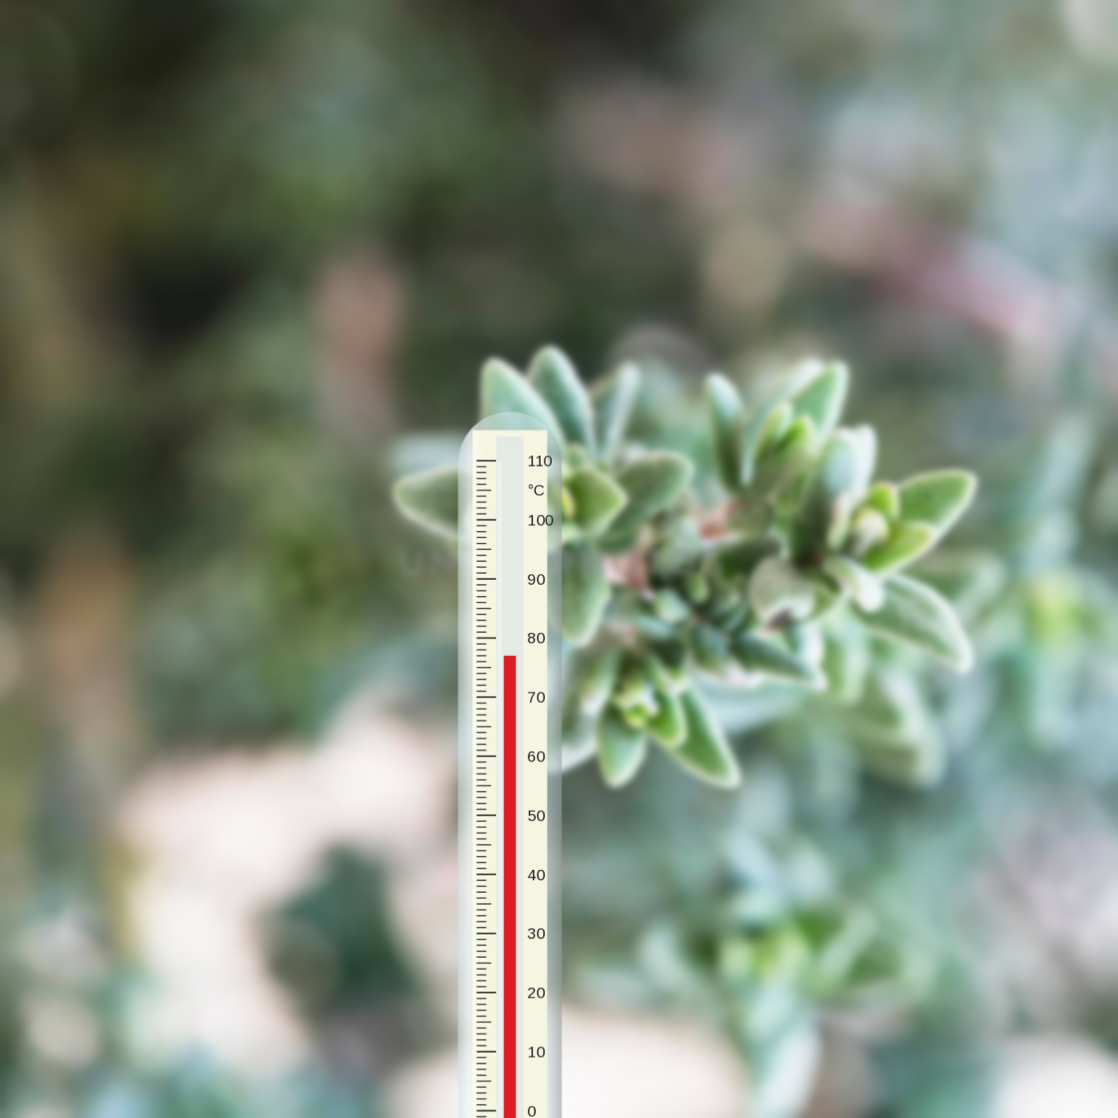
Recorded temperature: **77** °C
